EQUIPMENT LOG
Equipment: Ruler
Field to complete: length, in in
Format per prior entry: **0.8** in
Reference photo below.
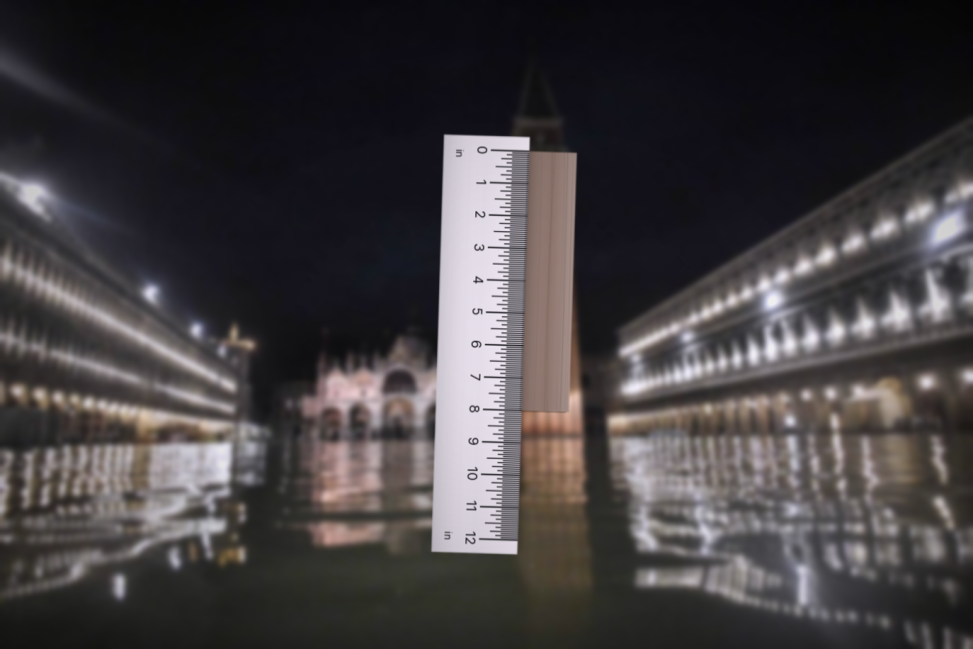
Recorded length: **8** in
